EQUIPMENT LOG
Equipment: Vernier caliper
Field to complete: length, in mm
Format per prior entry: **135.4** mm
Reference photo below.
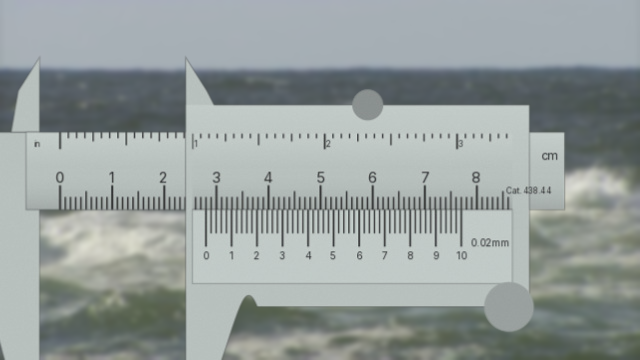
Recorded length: **28.0** mm
